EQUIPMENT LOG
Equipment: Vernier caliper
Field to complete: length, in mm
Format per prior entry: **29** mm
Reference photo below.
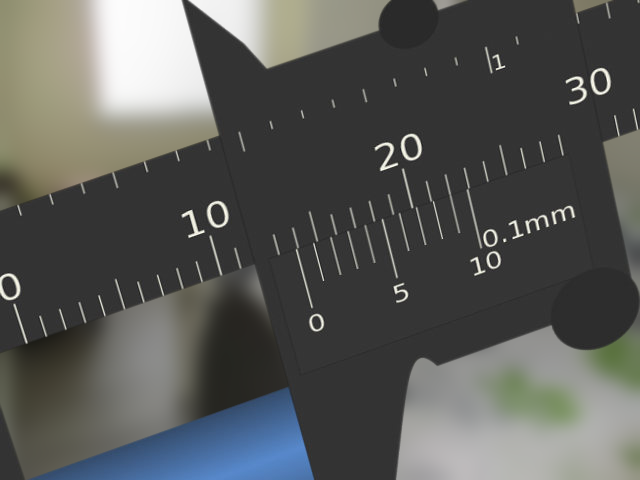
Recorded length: **13.9** mm
